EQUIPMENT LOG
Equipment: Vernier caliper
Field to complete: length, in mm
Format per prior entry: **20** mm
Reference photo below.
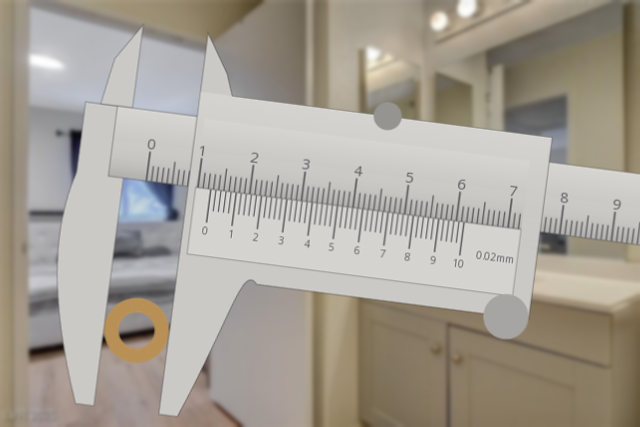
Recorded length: **12.5** mm
